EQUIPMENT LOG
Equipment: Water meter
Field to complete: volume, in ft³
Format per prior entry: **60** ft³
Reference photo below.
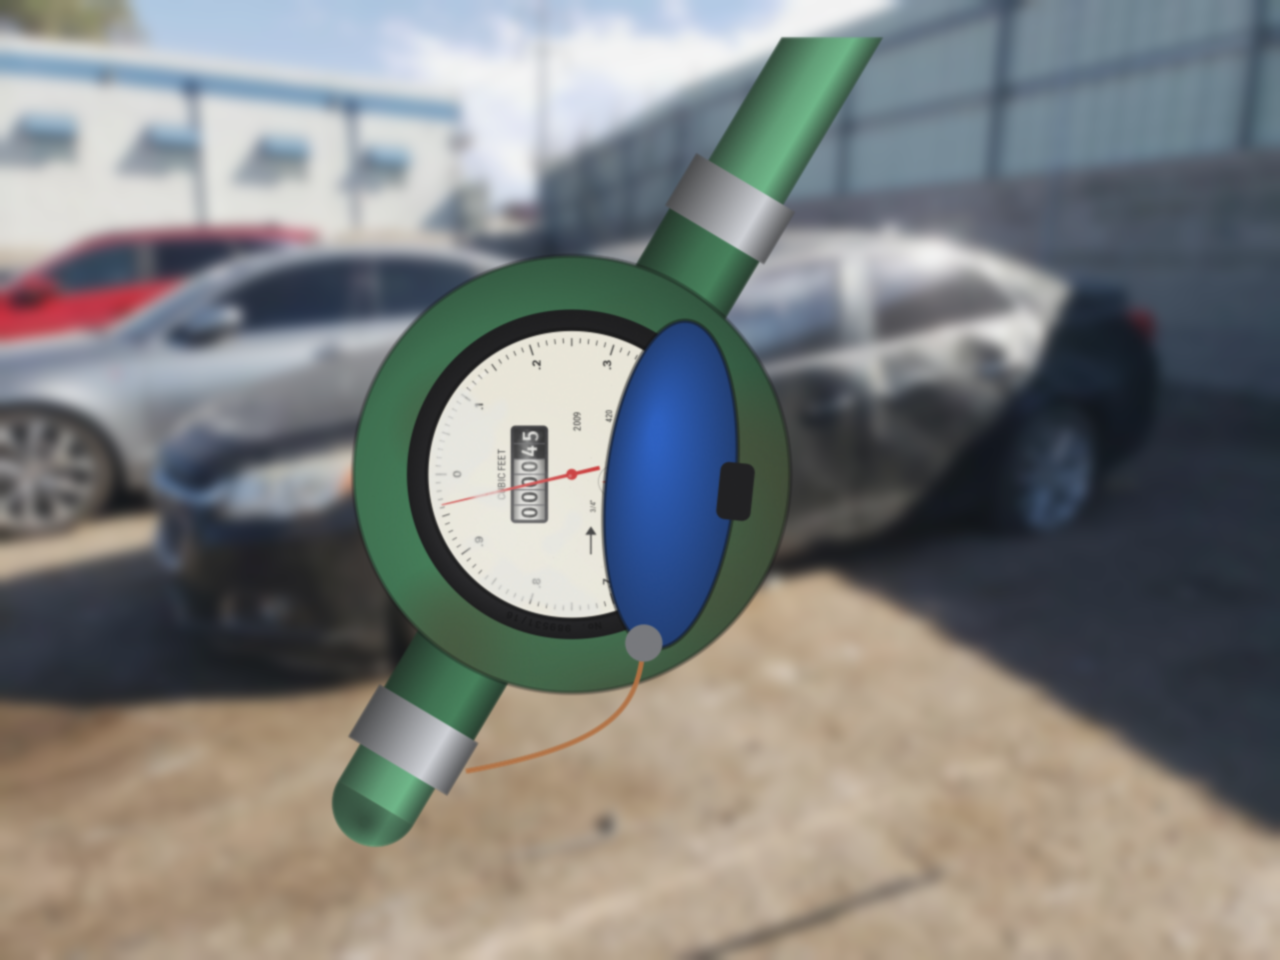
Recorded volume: **44.96** ft³
